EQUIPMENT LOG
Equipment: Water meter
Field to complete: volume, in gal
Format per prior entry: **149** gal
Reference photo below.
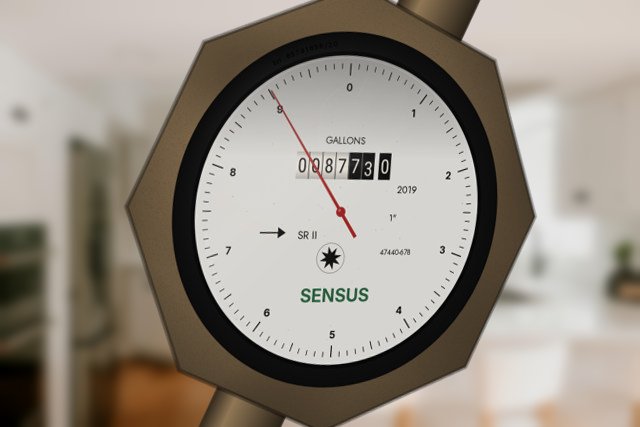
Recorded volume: **87729.0** gal
